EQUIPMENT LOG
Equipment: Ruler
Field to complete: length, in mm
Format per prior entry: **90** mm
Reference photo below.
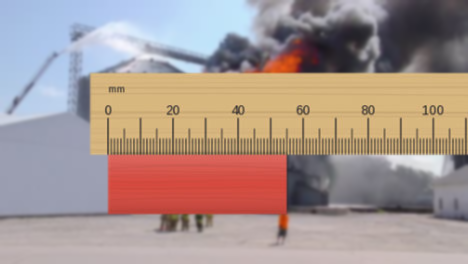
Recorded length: **55** mm
